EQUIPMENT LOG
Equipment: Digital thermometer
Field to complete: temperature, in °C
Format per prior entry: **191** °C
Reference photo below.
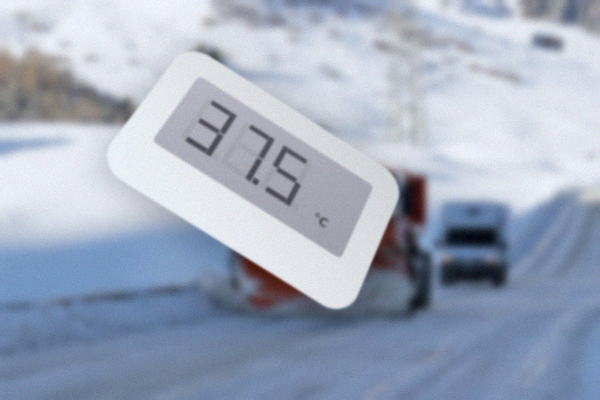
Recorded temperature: **37.5** °C
